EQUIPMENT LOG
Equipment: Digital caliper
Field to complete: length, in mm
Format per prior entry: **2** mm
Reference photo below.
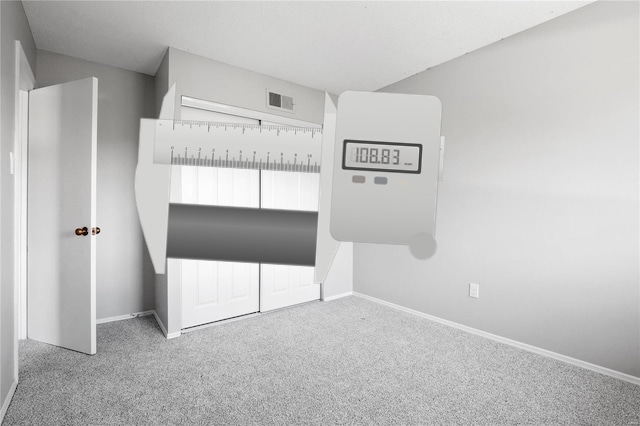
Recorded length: **108.83** mm
